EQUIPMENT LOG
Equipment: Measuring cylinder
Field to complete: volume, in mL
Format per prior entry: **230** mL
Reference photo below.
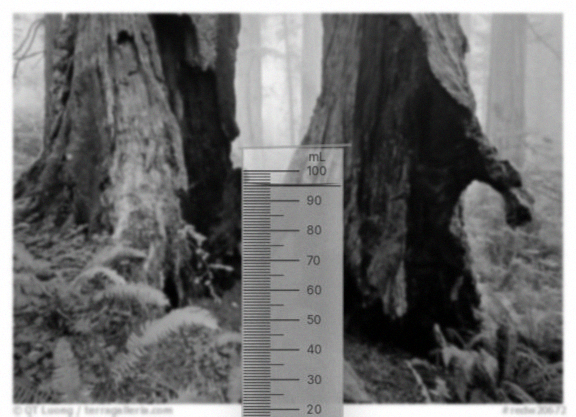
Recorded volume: **95** mL
